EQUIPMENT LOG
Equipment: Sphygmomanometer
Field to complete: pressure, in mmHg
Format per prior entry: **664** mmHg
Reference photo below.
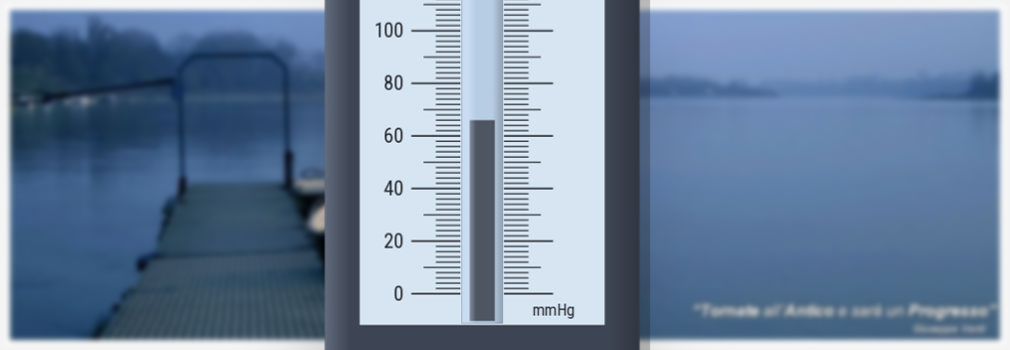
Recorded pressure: **66** mmHg
